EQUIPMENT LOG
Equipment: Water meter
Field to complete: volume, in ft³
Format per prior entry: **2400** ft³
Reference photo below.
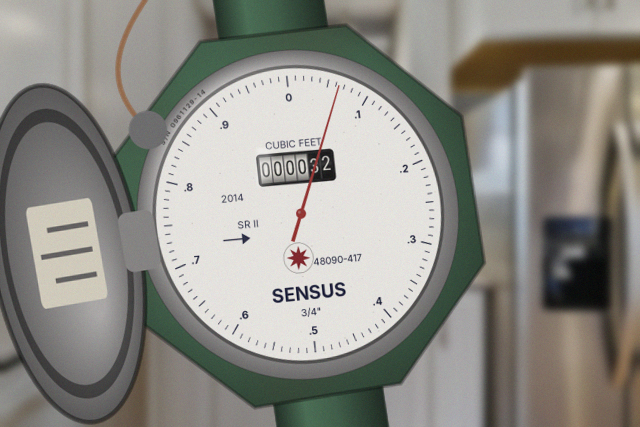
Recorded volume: **32.06** ft³
